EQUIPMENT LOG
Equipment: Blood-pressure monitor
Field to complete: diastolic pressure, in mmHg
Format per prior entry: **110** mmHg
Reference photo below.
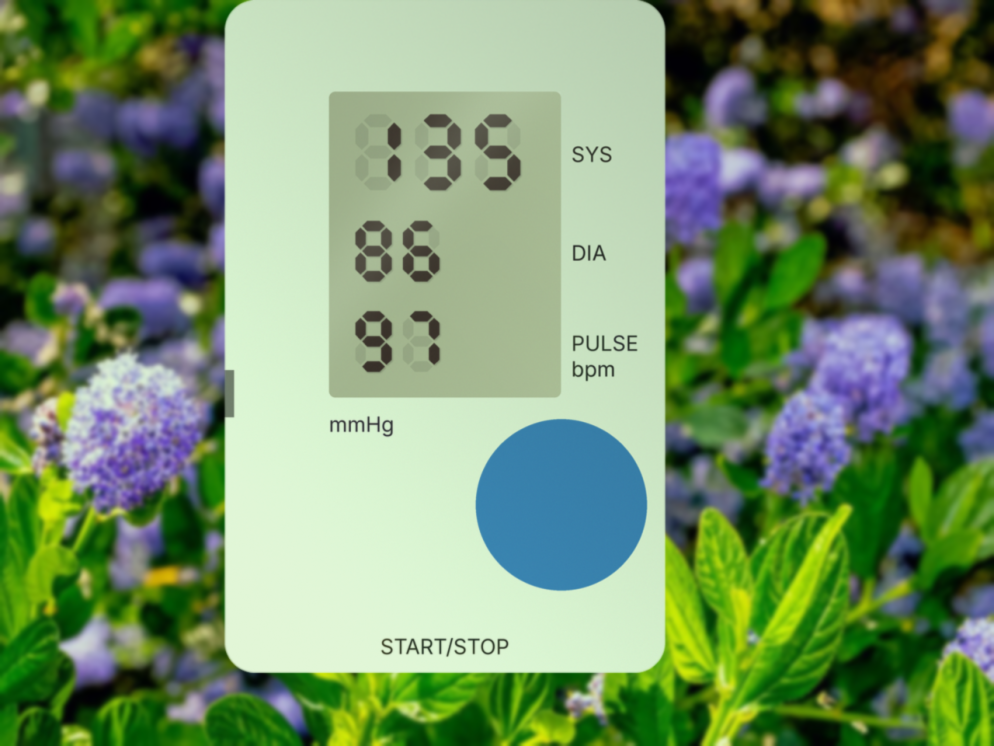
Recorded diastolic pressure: **86** mmHg
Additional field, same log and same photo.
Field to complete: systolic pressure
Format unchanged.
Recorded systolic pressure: **135** mmHg
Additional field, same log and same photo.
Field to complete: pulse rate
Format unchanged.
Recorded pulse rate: **97** bpm
